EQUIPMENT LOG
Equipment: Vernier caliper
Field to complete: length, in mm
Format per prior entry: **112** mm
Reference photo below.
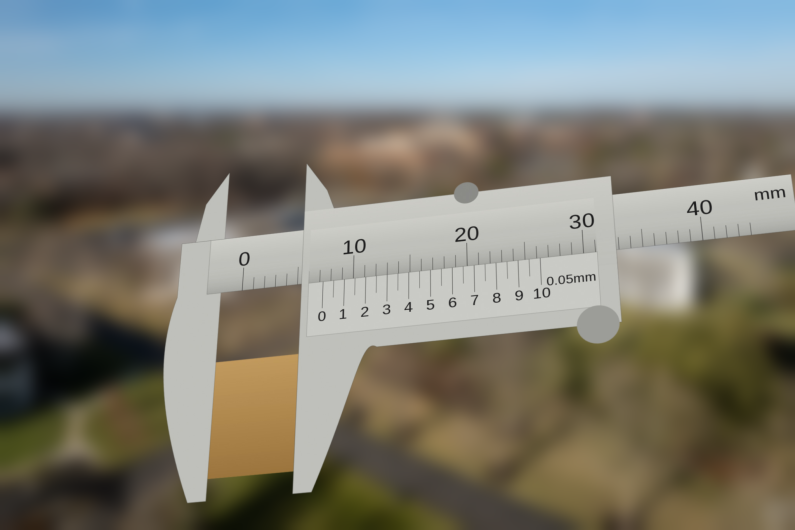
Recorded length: **7.3** mm
